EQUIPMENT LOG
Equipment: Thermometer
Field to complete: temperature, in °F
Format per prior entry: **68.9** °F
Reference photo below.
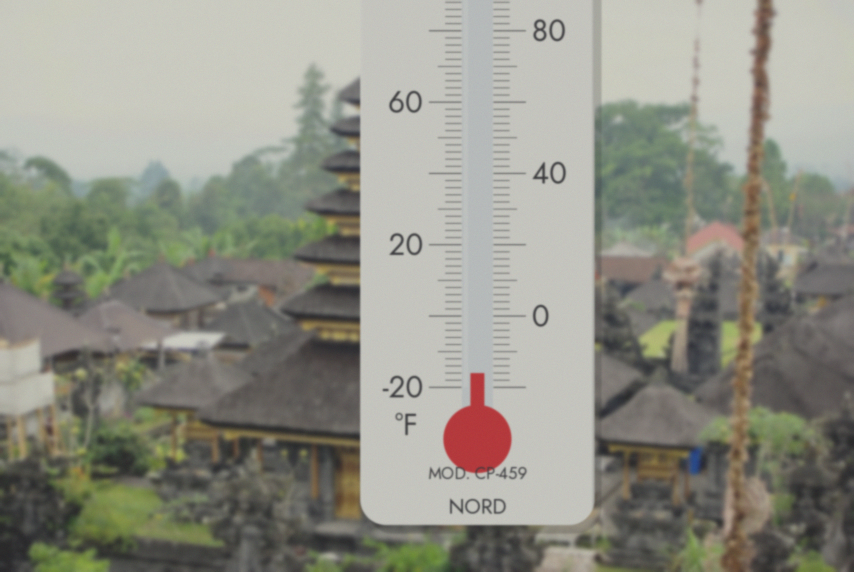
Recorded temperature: **-16** °F
